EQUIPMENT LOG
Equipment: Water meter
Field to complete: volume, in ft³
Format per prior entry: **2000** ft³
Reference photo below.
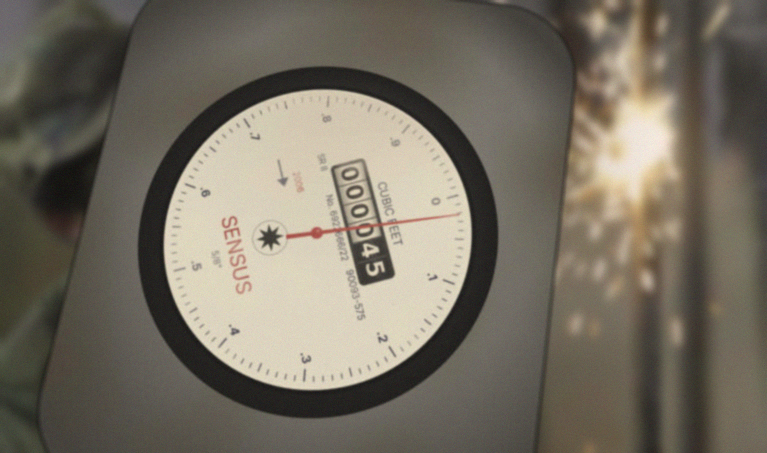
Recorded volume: **45.02** ft³
